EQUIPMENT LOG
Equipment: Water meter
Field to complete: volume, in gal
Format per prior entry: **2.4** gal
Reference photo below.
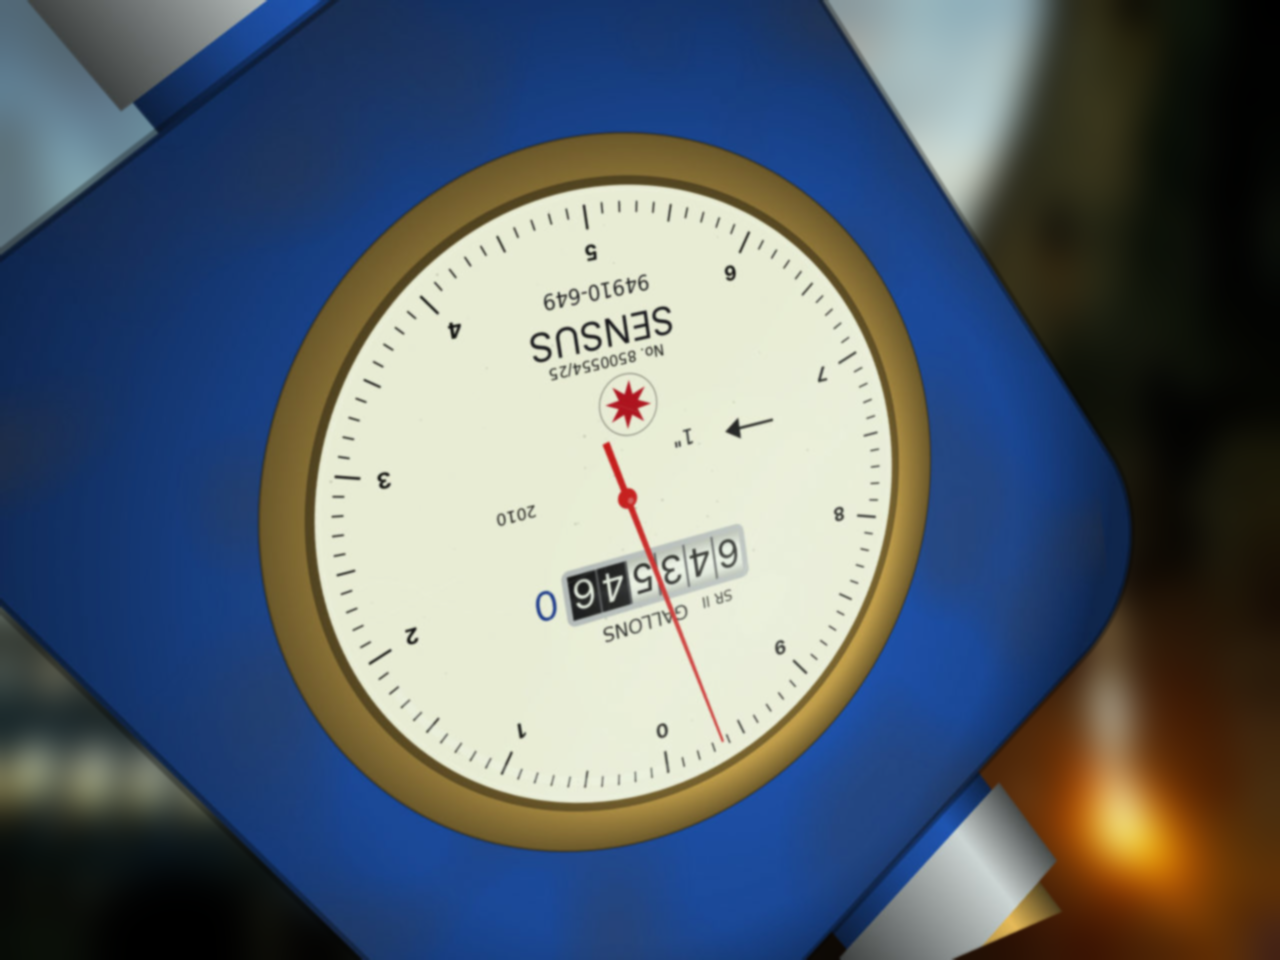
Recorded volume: **6435459.6** gal
